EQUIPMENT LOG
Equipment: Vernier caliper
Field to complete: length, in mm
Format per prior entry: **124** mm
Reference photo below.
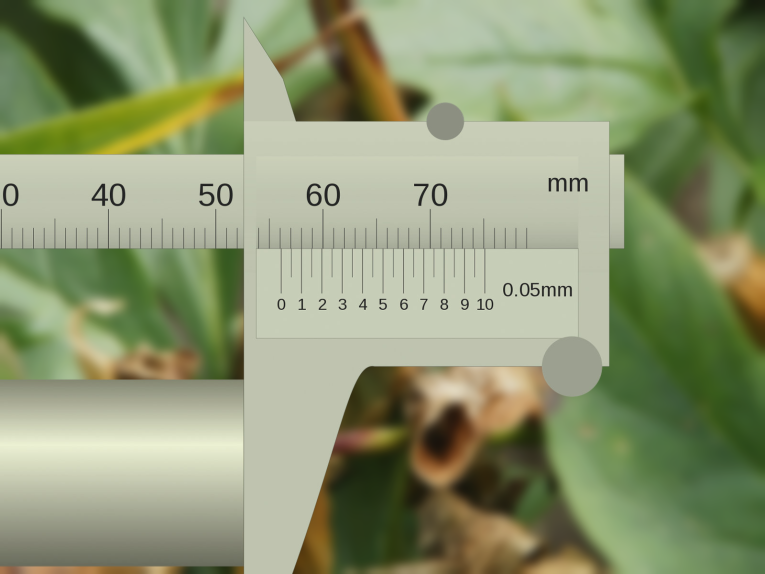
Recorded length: **56.1** mm
